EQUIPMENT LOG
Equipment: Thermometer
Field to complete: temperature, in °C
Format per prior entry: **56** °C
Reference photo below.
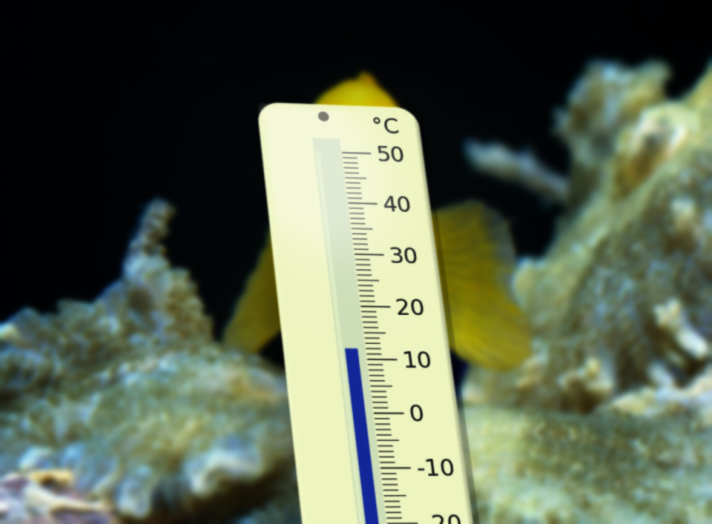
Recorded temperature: **12** °C
